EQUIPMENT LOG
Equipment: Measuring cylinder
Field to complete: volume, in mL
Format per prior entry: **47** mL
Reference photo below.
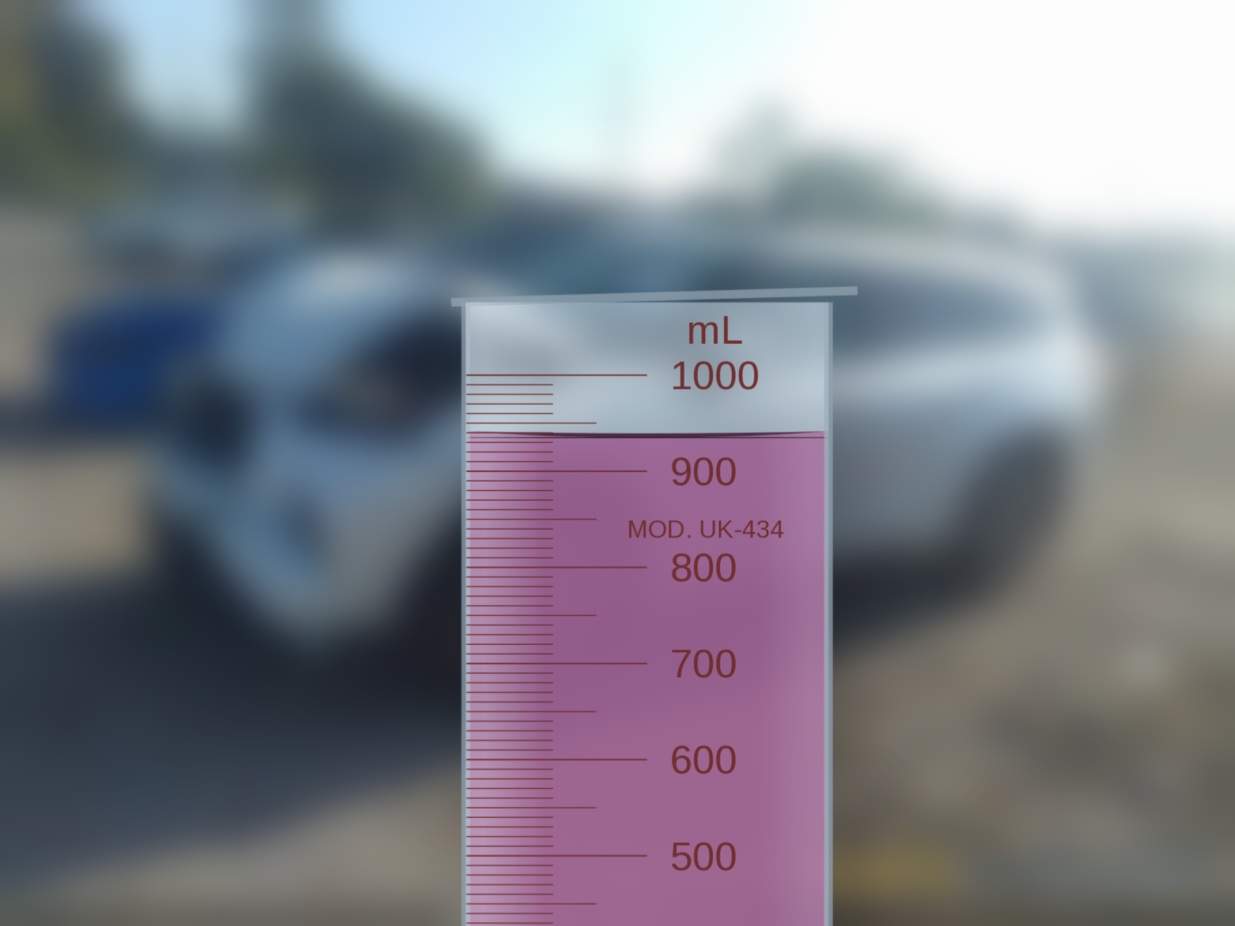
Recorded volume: **935** mL
